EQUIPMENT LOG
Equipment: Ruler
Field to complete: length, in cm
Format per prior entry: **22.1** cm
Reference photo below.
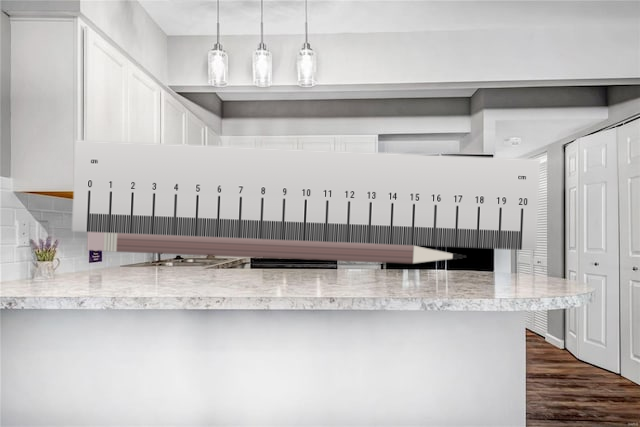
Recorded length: **17.5** cm
